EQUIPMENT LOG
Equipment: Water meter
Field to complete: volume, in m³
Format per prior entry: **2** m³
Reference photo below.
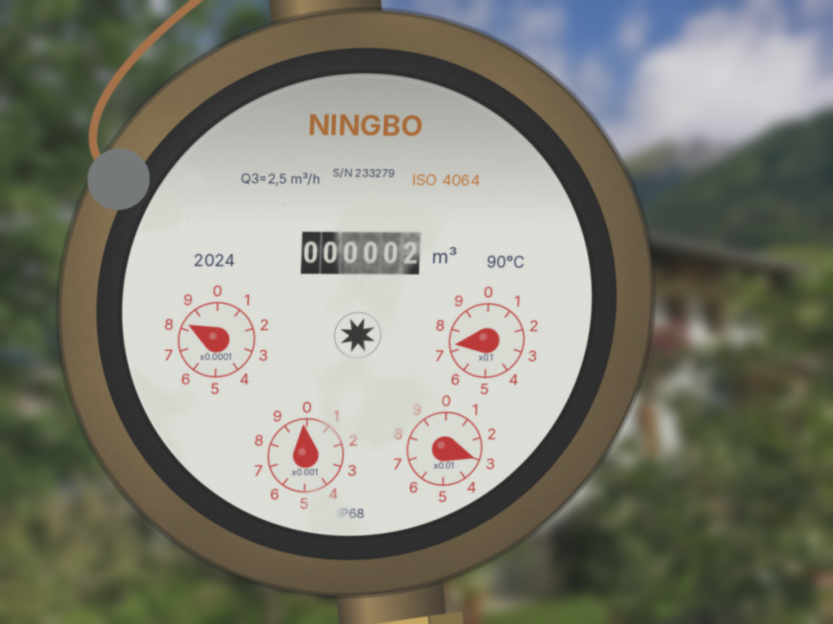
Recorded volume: **2.7298** m³
